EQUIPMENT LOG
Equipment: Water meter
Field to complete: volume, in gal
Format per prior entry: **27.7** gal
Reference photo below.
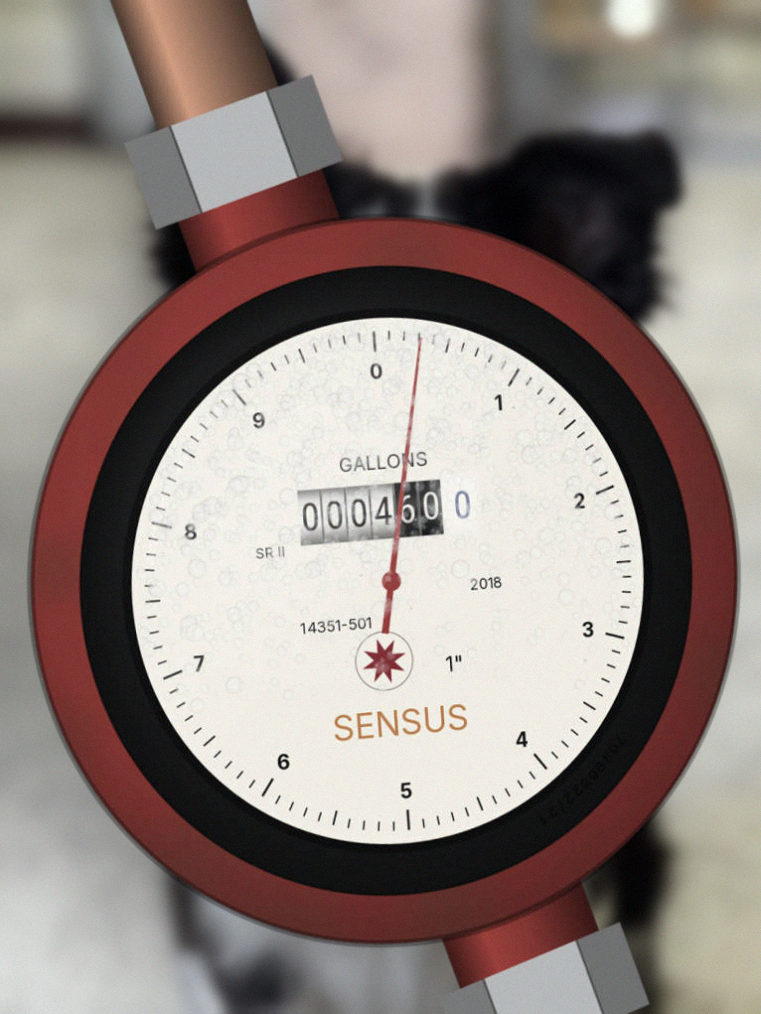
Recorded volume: **4600.3** gal
